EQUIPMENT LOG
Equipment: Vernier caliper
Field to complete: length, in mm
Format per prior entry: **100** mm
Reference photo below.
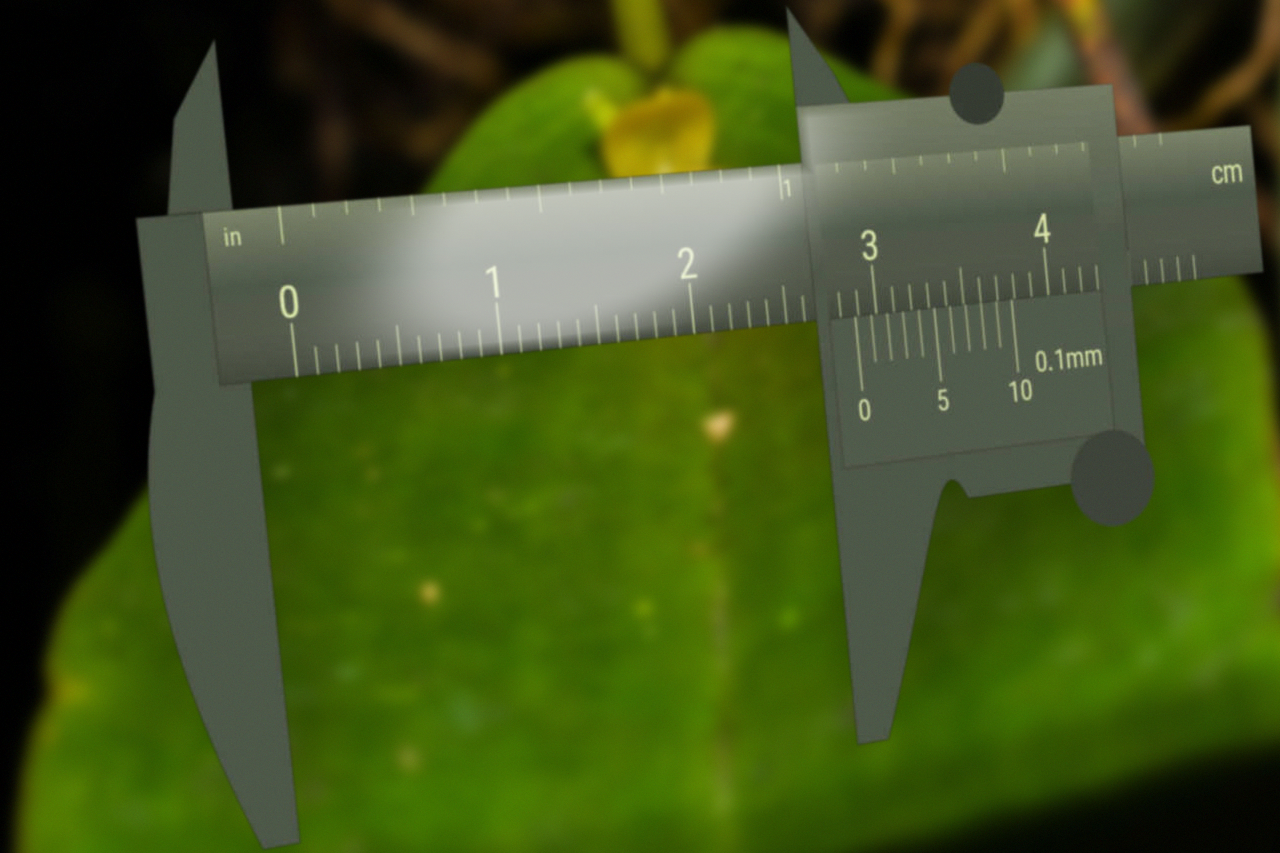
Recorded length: **28.8** mm
